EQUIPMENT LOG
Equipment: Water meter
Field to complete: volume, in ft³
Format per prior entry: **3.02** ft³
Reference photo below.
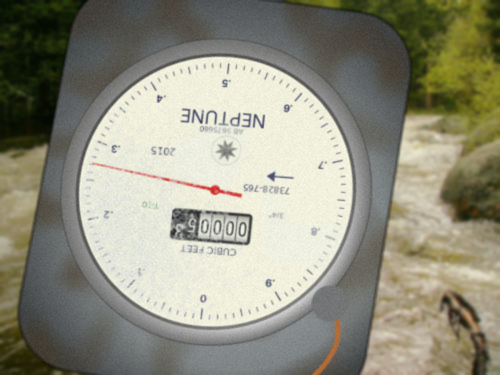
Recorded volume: **53.27** ft³
